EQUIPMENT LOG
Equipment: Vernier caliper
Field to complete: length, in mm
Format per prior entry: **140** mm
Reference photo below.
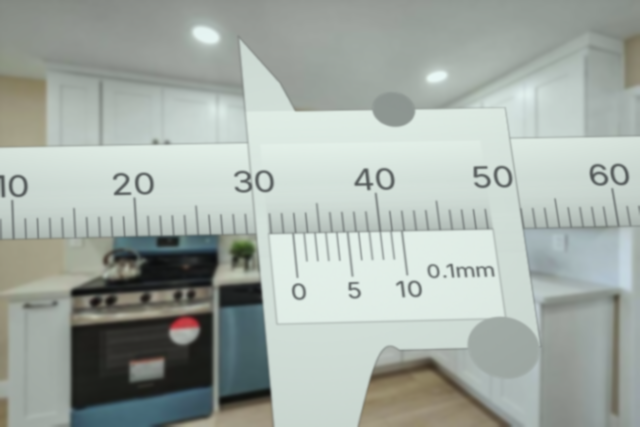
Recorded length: **32.8** mm
